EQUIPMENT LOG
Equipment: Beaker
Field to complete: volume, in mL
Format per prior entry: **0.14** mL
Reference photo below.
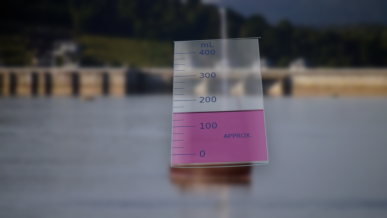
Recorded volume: **150** mL
